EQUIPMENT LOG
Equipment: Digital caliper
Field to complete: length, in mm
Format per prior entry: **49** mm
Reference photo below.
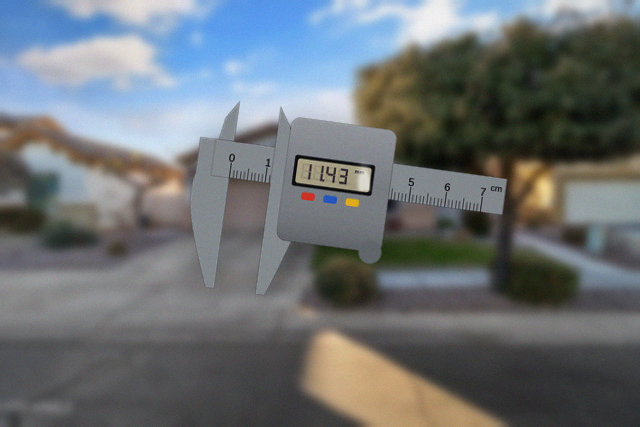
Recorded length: **11.43** mm
